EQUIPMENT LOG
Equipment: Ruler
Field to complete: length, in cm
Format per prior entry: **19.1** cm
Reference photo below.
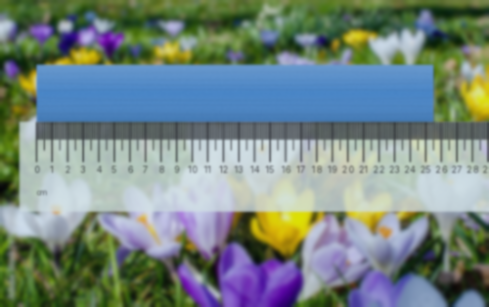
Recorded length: **25.5** cm
